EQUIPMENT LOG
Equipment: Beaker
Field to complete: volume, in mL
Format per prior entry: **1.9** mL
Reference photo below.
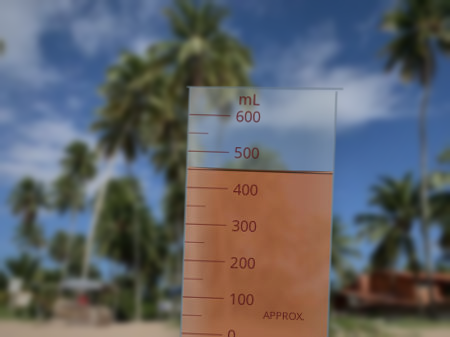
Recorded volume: **450** mL
